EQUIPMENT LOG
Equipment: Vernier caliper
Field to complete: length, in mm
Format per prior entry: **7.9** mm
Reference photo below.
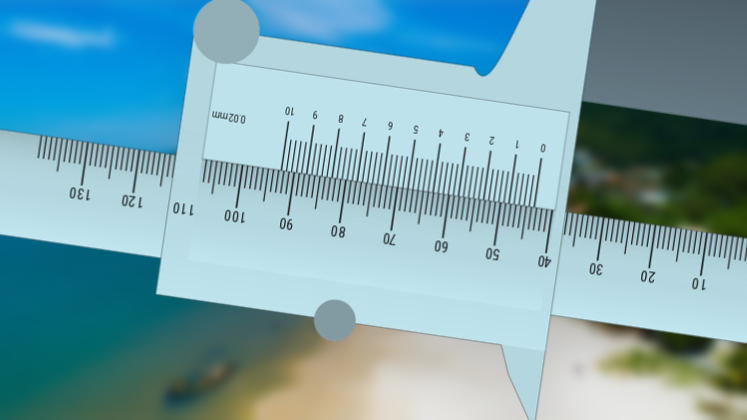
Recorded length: **43.5** mm
